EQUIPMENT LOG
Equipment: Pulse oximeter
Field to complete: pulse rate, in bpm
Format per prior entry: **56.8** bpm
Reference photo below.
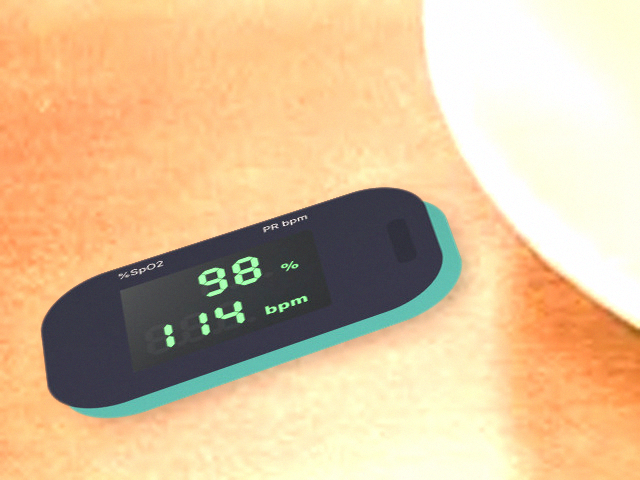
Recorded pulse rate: **114** bpm
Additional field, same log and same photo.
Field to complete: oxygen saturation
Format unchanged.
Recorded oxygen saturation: **98** %
